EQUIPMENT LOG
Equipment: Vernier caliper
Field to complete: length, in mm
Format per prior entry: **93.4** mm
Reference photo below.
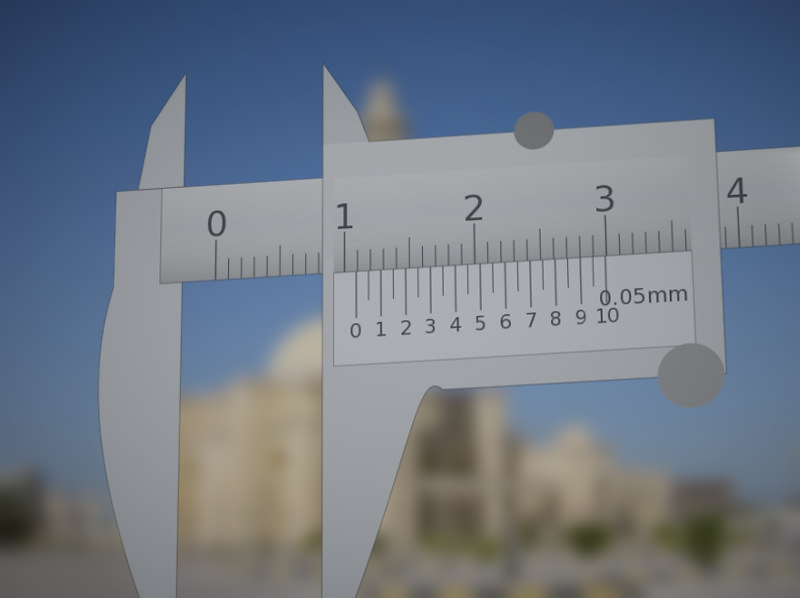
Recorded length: **10.9** mm
